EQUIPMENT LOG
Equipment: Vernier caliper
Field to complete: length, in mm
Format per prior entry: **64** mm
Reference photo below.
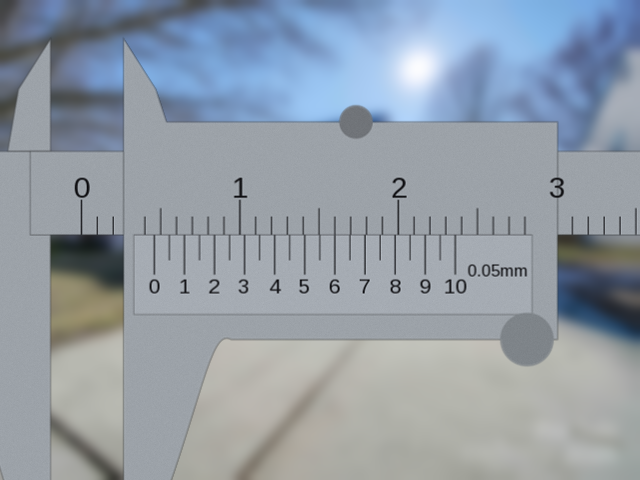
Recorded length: **4.6** mm
